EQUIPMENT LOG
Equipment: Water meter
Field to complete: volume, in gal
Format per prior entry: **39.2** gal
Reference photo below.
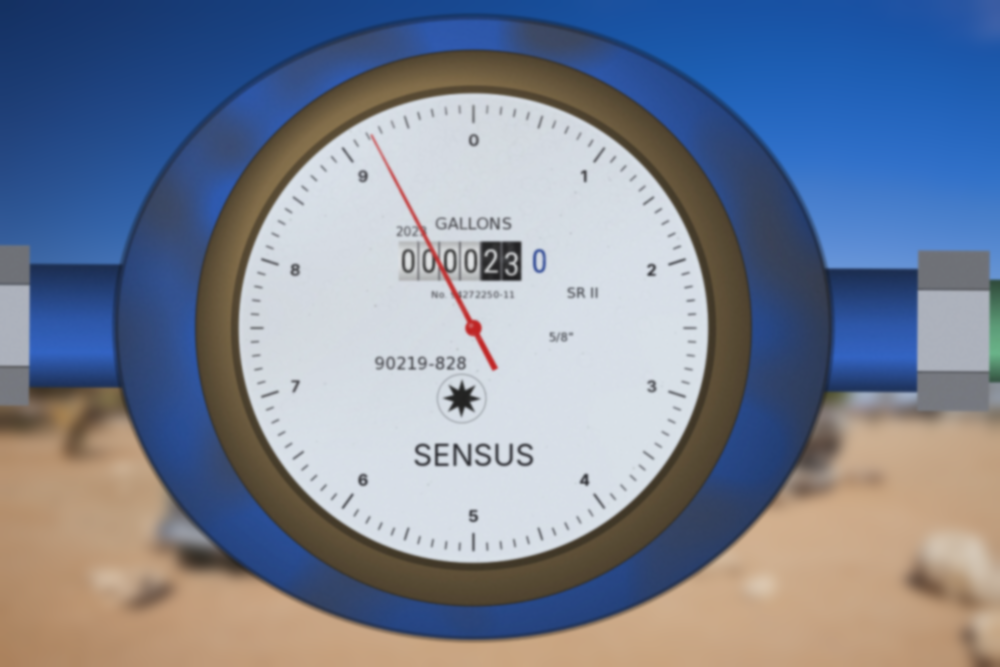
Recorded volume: **229.2** gal
